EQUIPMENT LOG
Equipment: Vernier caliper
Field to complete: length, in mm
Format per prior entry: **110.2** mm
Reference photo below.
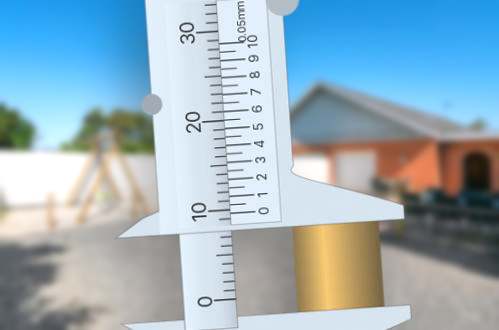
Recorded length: **9.6** mm
